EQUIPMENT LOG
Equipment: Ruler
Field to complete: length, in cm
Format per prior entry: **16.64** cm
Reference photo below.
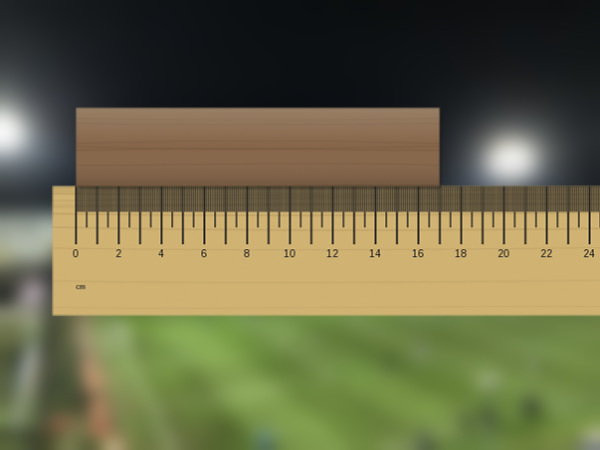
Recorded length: **17** cm
